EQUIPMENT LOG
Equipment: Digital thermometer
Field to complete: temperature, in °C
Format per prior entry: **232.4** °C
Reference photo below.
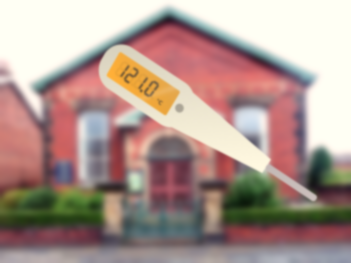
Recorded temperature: **121.0** °C
